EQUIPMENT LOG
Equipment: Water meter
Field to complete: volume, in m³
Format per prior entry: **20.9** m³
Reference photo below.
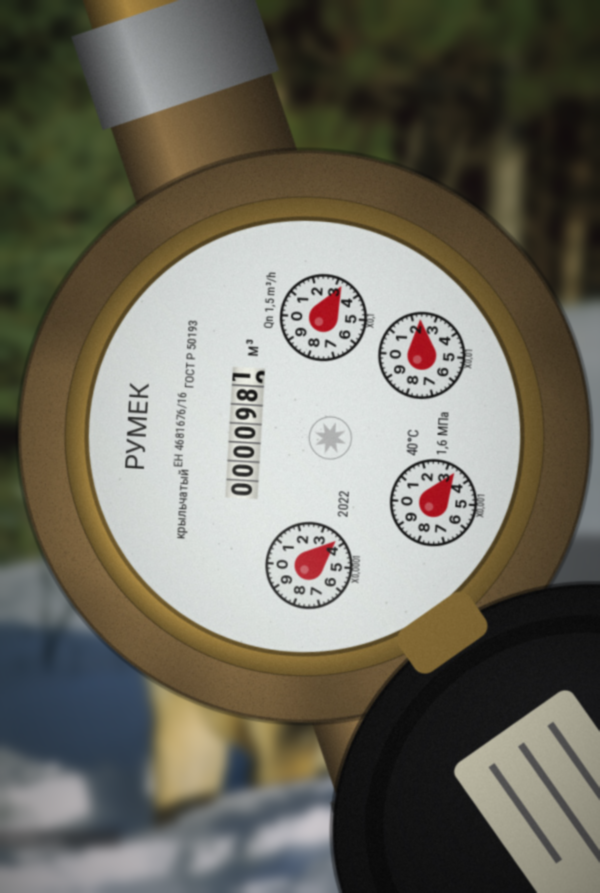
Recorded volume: **981.3233** m³
